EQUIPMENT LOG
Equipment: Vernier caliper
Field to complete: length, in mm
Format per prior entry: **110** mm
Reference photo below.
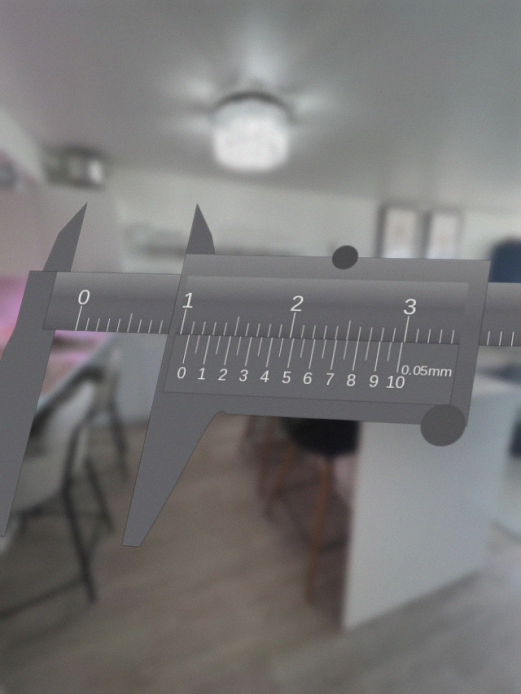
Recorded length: **10.8** mm
